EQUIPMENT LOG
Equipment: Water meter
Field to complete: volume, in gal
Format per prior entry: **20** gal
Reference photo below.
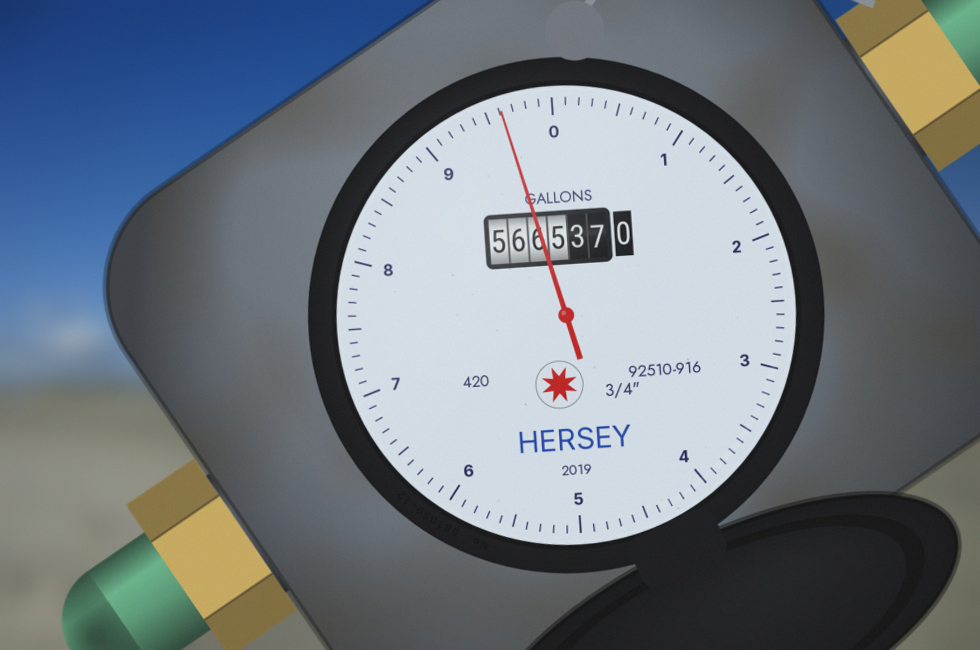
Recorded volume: **5665369.6** gal
